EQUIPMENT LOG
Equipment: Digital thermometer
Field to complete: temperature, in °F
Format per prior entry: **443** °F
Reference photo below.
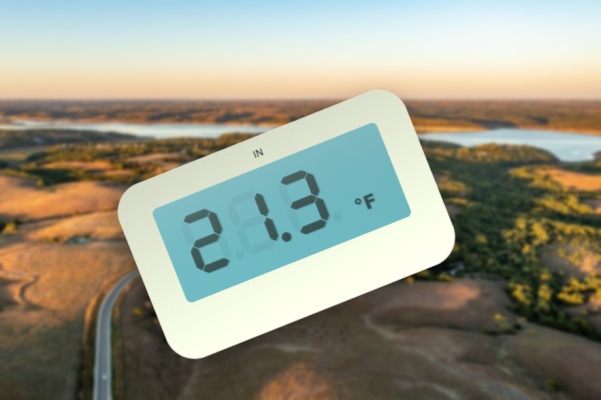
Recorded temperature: **21.3** °F
